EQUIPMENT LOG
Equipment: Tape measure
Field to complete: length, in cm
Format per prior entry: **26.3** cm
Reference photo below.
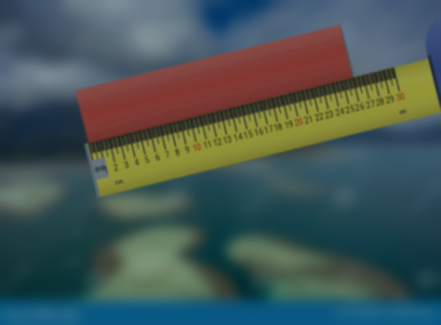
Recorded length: **26** cm
